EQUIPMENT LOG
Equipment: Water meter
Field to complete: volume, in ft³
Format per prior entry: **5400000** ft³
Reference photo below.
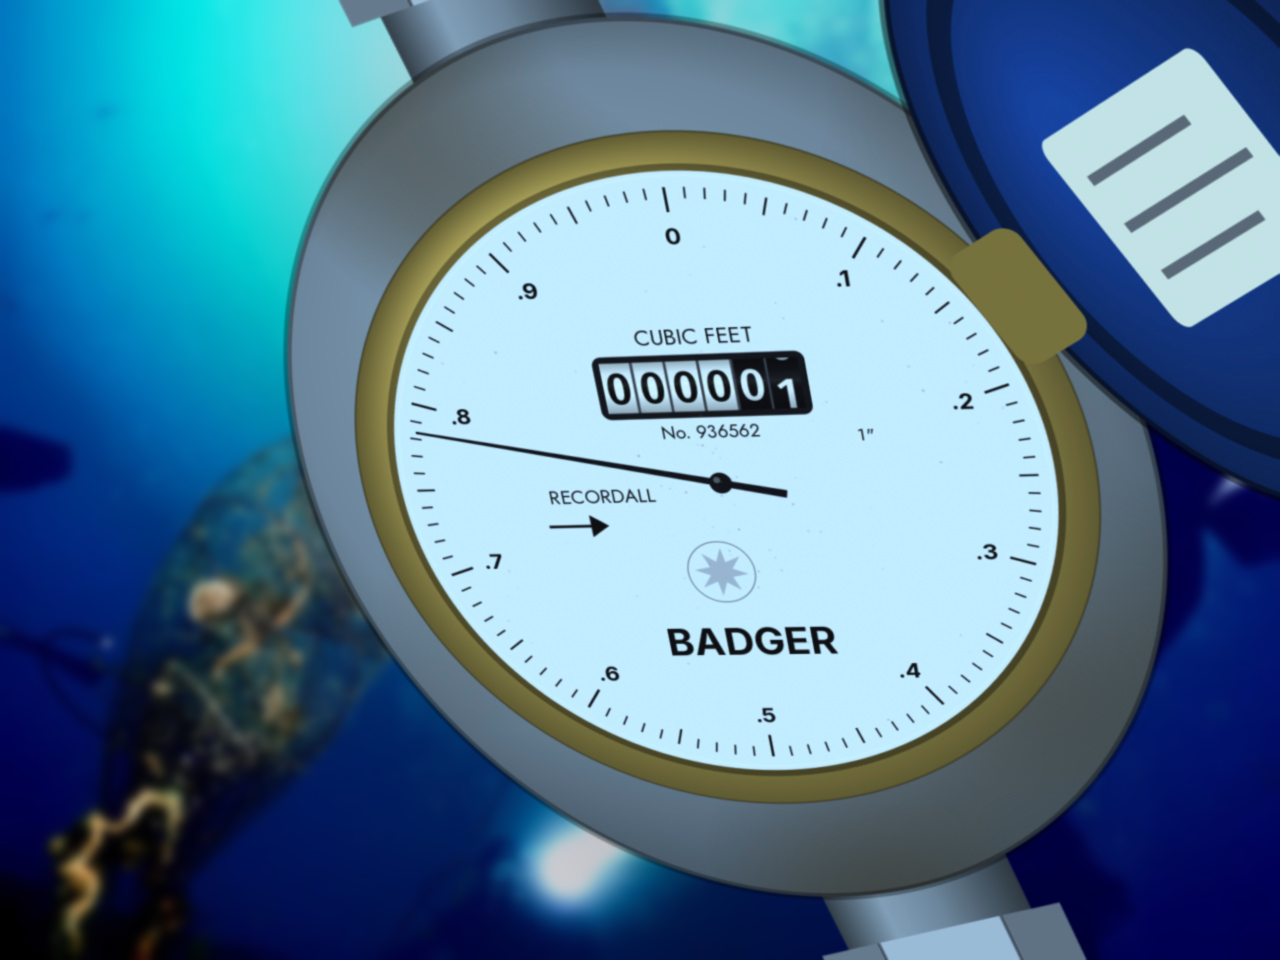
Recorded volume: **0.78** ft³
